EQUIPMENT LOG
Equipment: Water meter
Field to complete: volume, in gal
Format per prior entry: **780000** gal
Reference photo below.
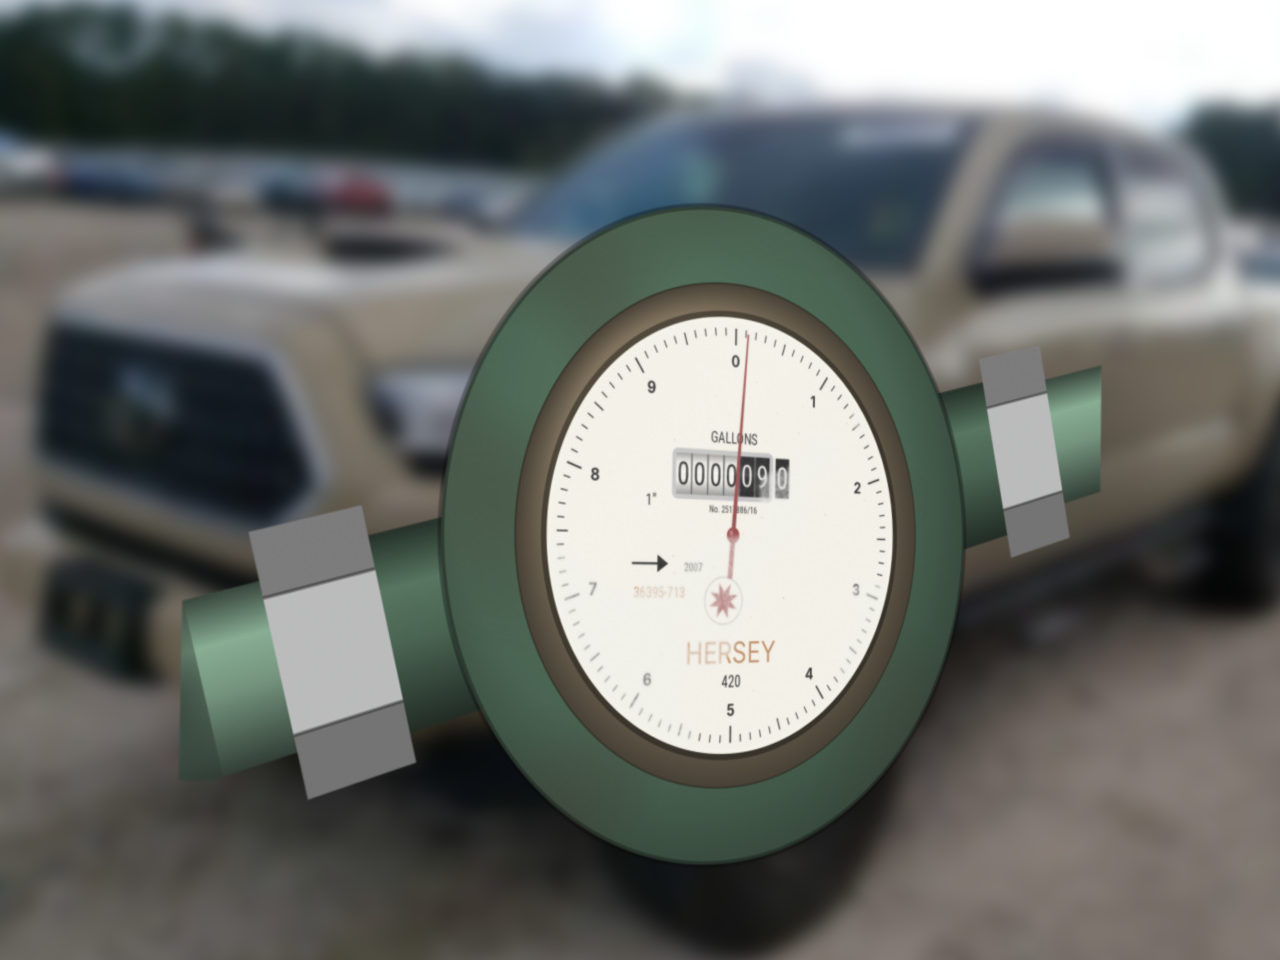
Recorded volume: **90.1** gal
